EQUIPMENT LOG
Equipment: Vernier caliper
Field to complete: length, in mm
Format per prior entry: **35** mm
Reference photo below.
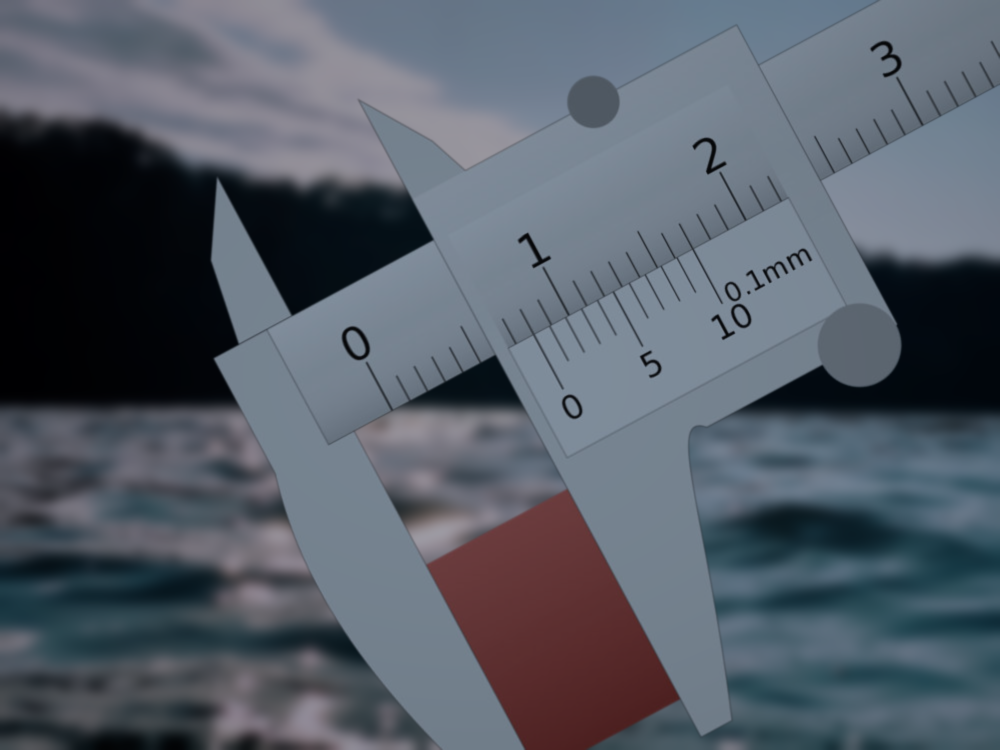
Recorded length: **8.0** mm
